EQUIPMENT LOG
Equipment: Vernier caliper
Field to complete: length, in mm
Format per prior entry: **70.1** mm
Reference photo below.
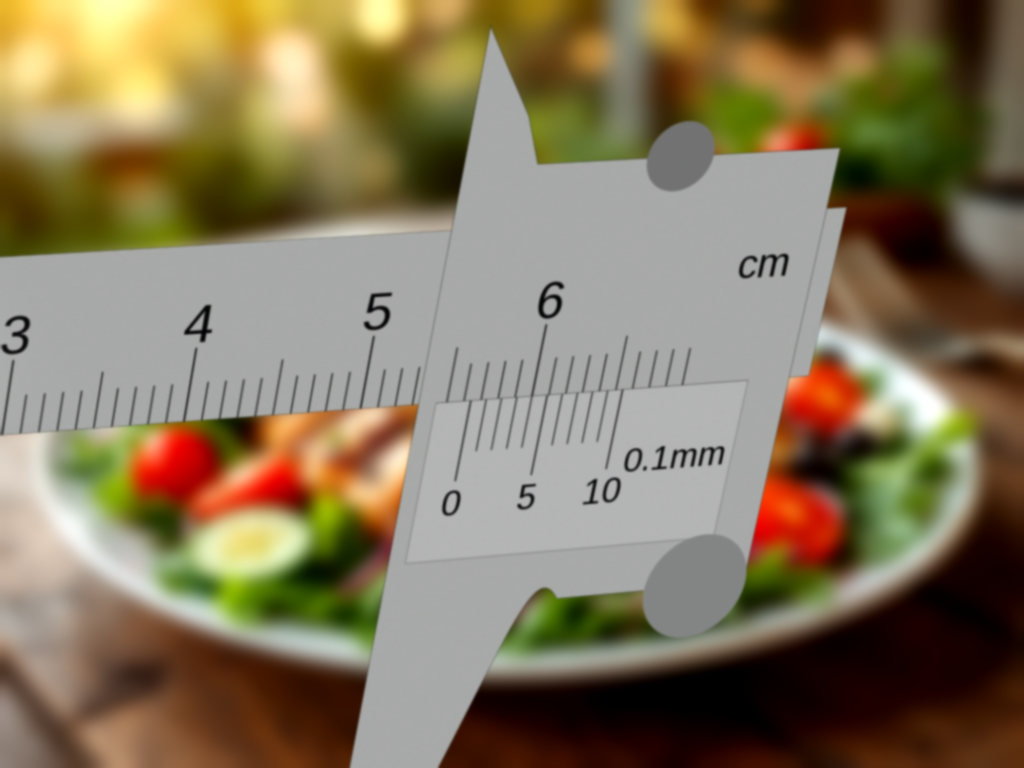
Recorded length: **56.4** mm
